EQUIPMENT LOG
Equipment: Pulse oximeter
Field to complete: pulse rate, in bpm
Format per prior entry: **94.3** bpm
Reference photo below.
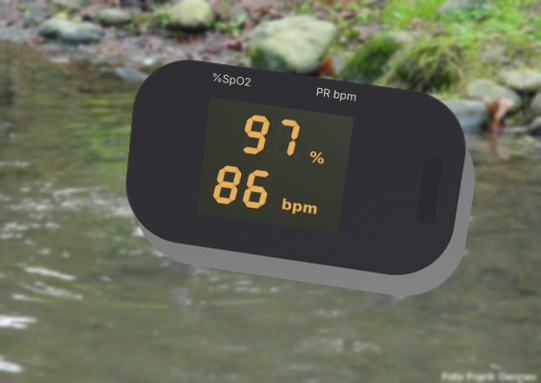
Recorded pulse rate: **86** bpm
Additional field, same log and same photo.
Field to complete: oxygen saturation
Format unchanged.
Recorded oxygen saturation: **97** %
